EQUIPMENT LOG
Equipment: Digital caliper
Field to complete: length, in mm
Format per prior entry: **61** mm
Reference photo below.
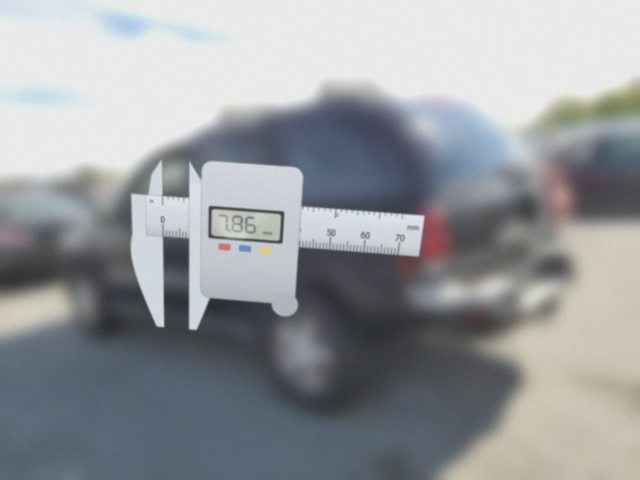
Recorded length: **7.86** mm
